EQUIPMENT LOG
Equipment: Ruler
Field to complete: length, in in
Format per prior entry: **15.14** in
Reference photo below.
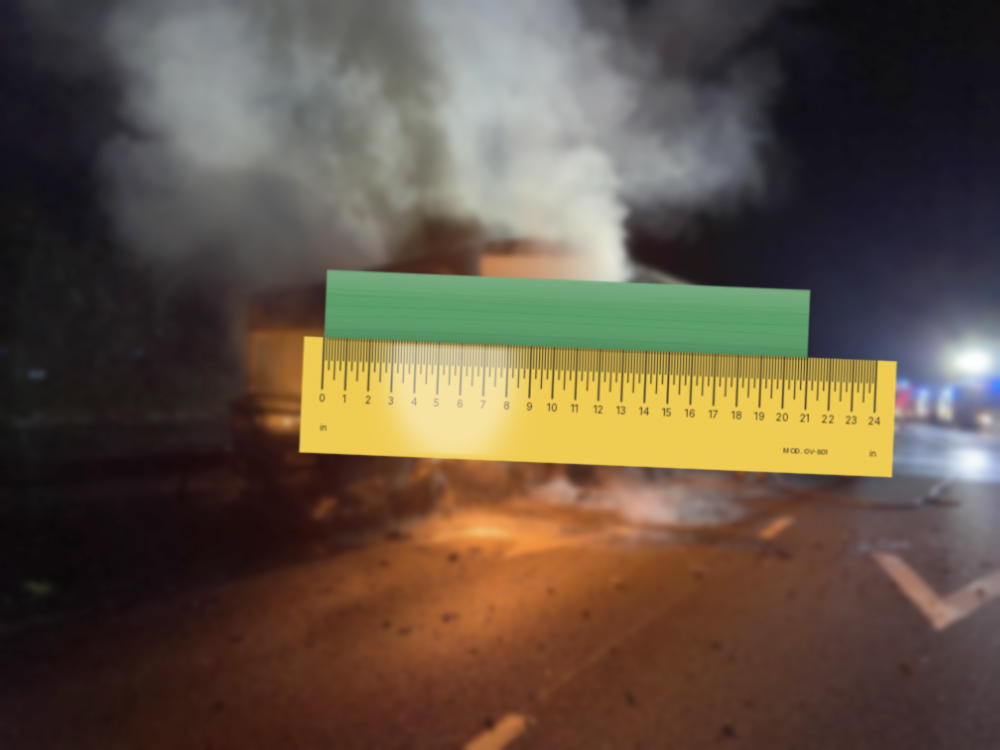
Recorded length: **21** in
